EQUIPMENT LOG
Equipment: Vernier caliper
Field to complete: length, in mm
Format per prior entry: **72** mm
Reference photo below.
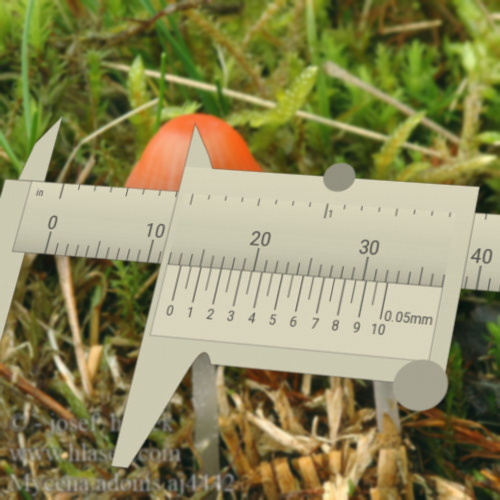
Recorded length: **13.2** mm
